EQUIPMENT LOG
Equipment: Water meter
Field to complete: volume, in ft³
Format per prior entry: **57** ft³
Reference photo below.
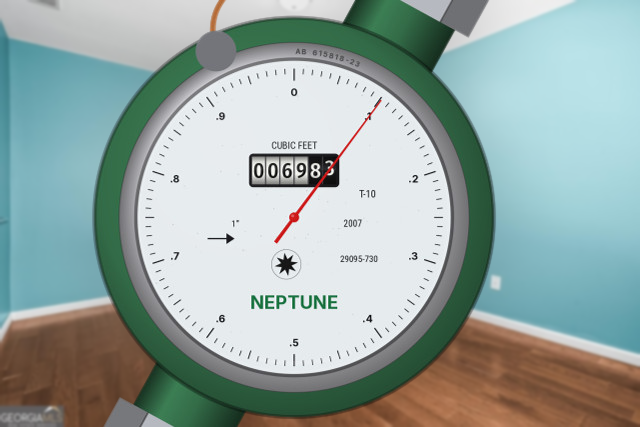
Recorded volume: **6983.10** ft³
